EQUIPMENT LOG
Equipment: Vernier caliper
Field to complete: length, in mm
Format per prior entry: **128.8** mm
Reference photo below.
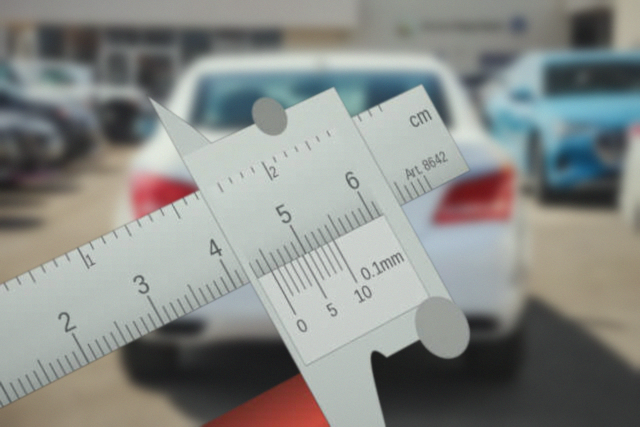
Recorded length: **45.0** mm
